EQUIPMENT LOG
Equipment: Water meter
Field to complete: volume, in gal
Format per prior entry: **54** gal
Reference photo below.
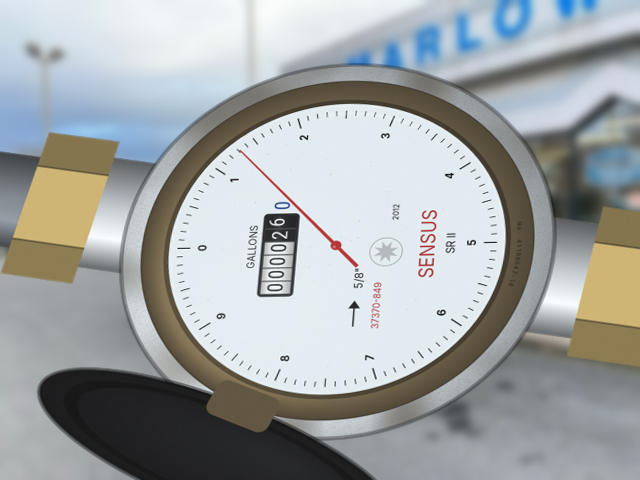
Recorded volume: **261.3** gal
